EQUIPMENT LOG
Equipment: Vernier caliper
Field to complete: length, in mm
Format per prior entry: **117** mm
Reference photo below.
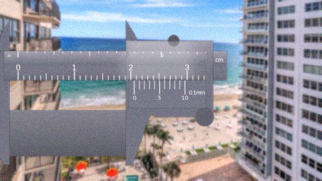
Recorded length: **20.6** mm
